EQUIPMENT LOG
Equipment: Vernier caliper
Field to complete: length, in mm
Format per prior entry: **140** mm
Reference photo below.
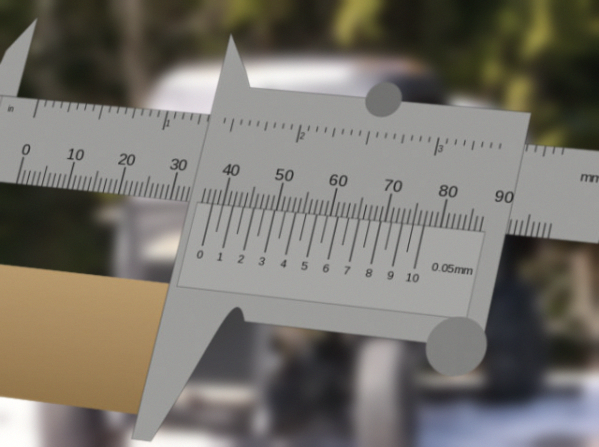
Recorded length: **38.0** mm
